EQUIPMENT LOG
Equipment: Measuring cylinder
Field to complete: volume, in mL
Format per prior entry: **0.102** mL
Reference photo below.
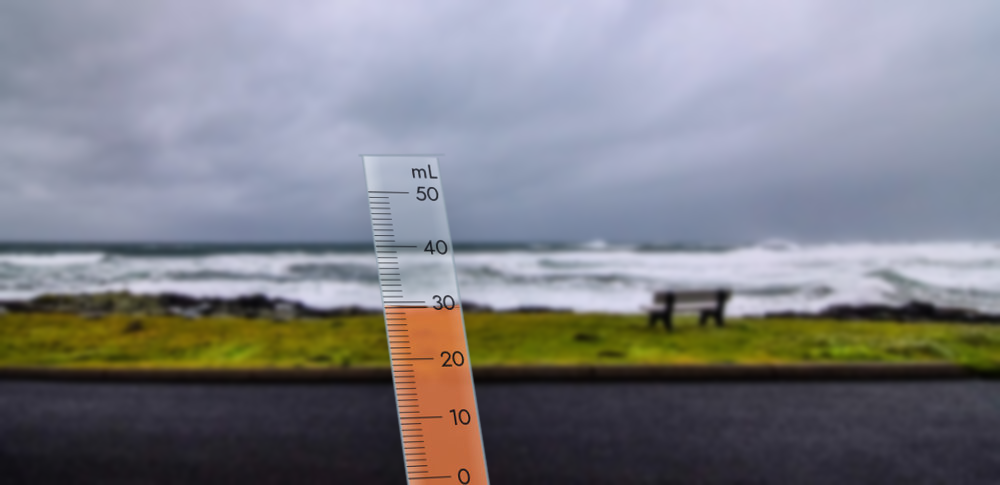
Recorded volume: **29** mL
